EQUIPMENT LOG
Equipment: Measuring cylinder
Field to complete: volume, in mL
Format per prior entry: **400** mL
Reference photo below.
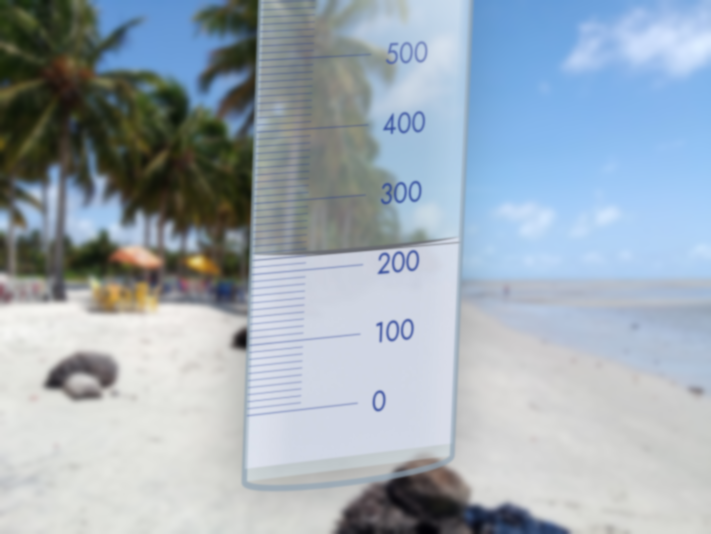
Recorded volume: **220** mL
